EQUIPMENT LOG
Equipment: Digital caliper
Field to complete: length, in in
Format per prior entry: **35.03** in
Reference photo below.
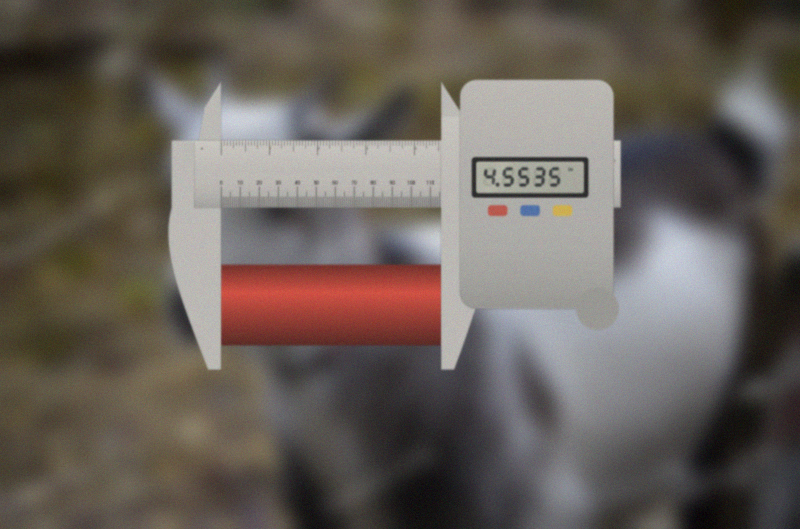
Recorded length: **4.5535** in
